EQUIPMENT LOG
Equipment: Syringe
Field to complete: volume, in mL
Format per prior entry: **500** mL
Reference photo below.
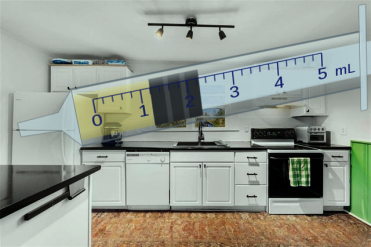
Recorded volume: **1.2** mL
